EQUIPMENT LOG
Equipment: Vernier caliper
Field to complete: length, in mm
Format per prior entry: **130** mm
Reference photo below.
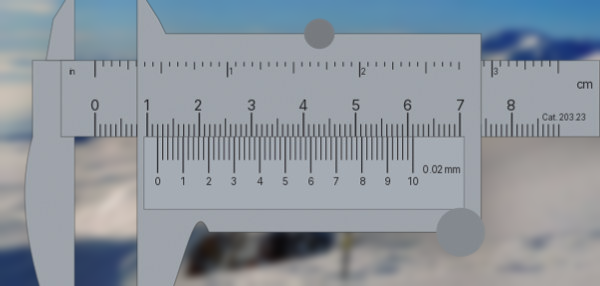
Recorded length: **12.0** mm
